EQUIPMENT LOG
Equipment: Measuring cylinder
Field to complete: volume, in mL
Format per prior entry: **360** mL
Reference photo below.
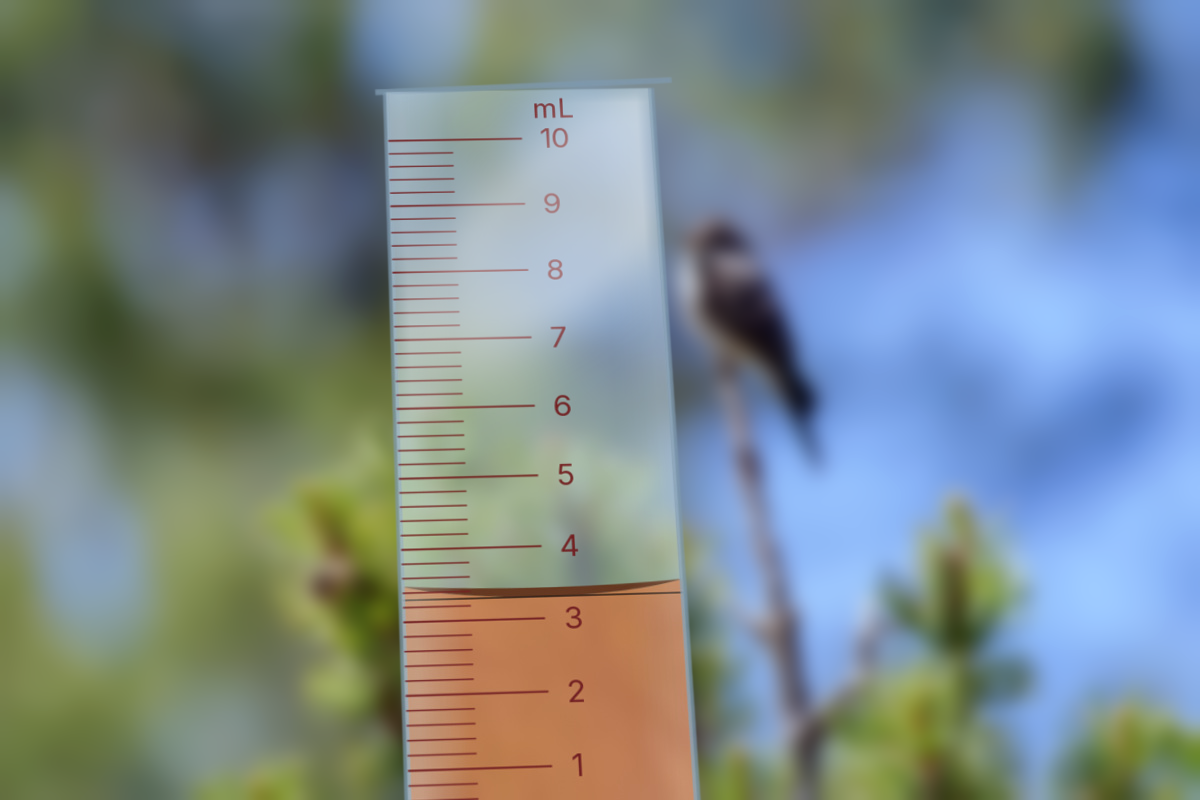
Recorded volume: **3.3** mL
